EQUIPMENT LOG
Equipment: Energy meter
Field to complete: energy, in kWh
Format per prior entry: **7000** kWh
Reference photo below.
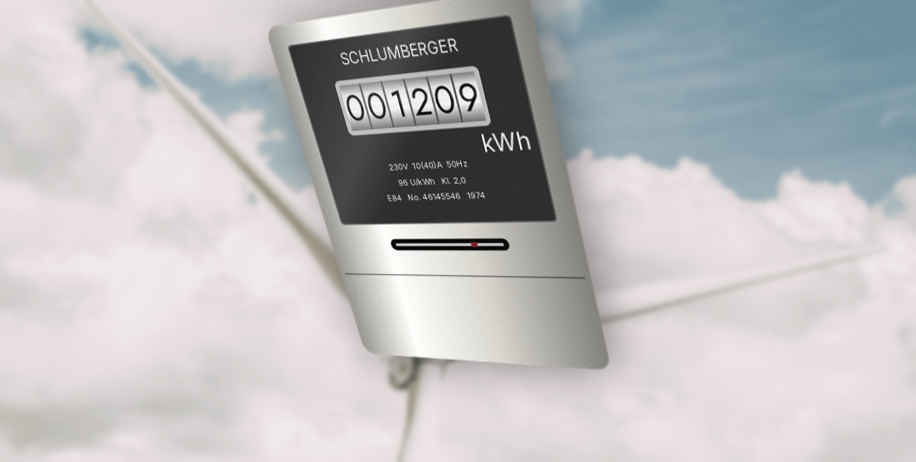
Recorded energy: **1209** kWh
